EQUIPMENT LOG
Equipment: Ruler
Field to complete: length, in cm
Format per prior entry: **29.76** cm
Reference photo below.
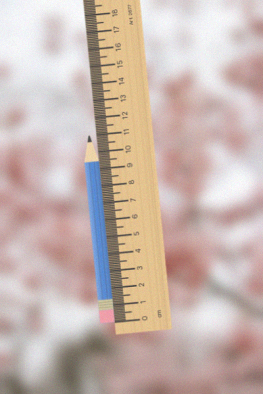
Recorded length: **11** cm
